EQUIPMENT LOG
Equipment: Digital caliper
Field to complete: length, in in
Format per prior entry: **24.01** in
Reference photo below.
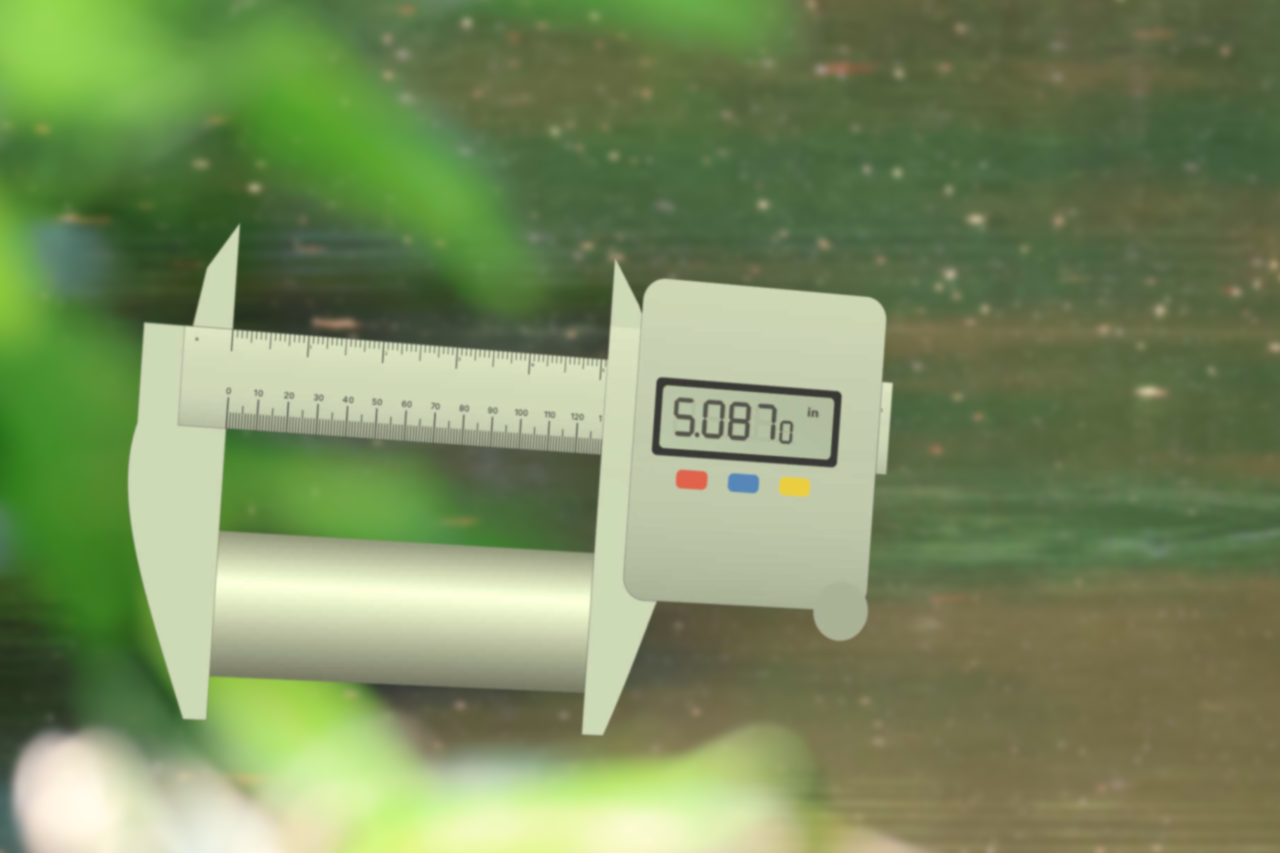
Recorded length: **5.0870** in
